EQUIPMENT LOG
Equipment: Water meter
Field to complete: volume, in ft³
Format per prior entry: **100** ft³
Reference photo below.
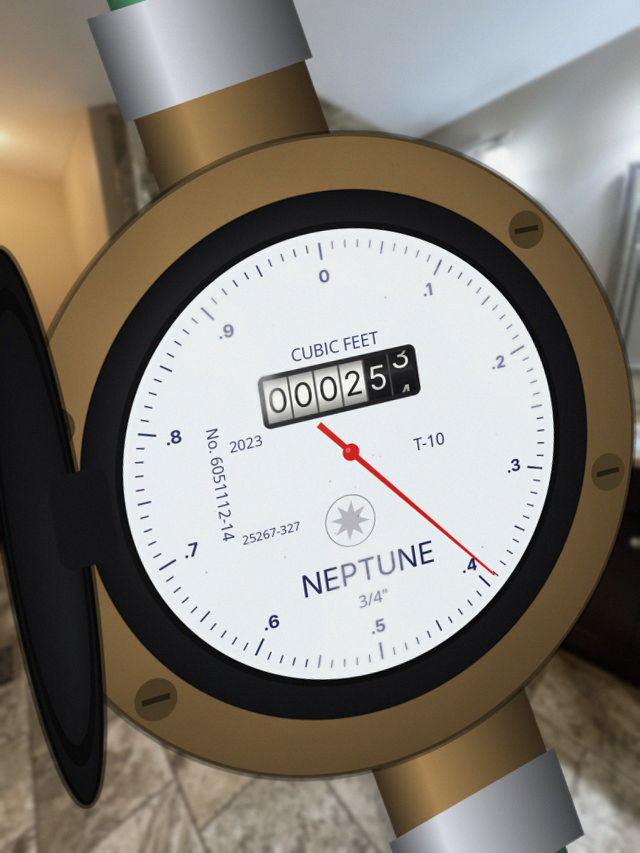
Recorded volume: **253.39** ft³
